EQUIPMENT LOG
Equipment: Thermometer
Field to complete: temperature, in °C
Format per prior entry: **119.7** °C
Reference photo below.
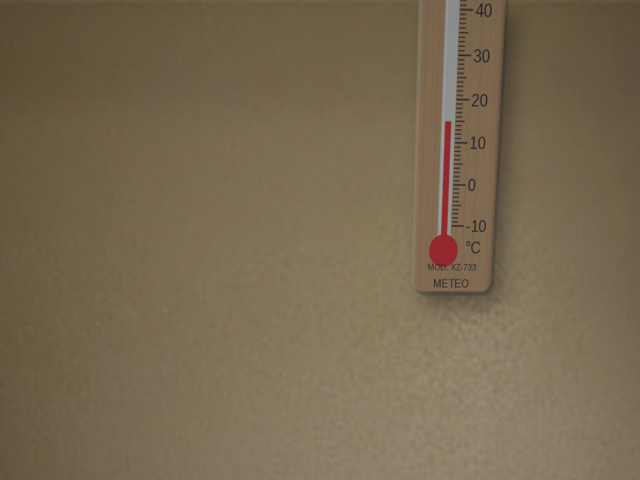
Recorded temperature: **15** °C
